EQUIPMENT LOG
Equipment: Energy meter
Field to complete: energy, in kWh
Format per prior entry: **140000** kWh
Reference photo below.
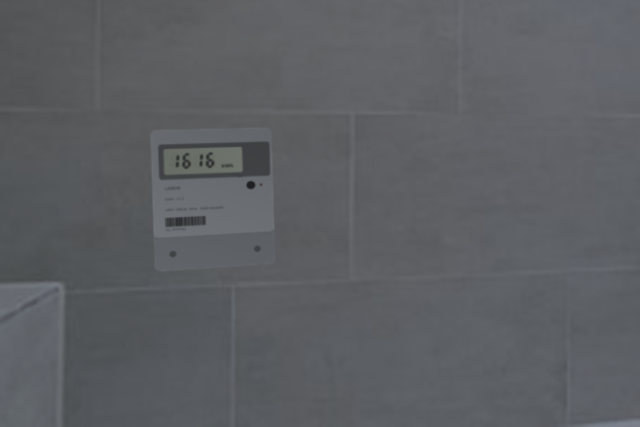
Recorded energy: **1616** kWh
